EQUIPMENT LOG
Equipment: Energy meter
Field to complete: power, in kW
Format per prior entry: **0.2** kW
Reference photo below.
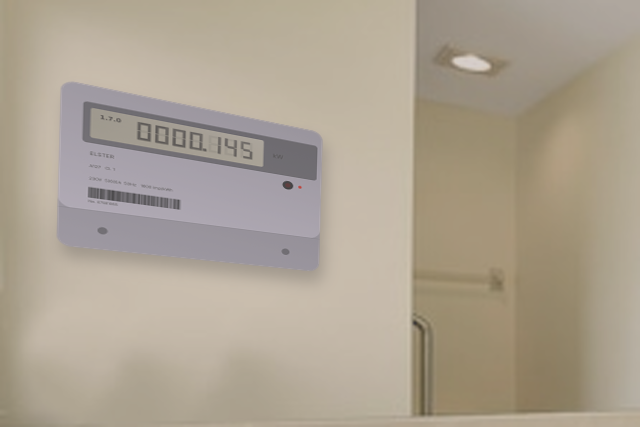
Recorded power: **0.145** kW
